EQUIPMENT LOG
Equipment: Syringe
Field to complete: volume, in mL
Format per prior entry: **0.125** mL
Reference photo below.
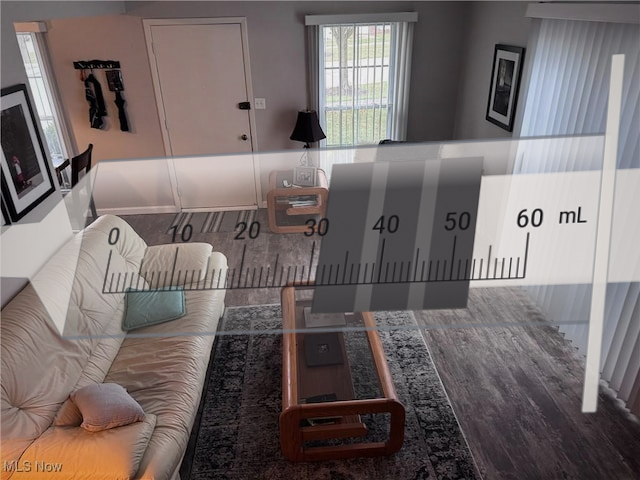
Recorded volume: **31** mL
